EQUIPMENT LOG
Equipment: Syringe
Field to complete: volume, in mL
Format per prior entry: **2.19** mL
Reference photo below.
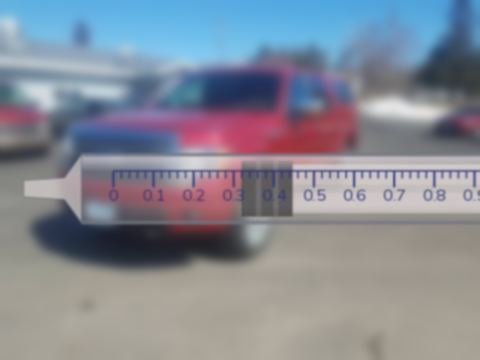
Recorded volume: **0.32** mL
